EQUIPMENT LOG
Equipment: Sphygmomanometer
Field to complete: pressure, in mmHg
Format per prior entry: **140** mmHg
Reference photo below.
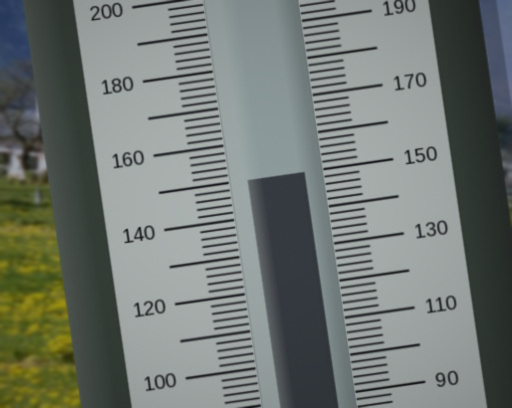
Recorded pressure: **150** mmHg
